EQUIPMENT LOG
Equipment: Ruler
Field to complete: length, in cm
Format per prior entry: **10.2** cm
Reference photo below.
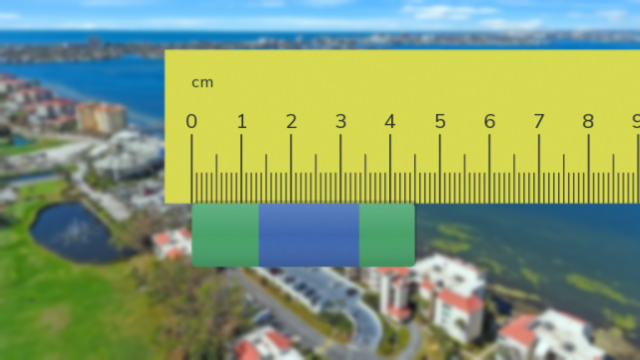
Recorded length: **4.5** cm
